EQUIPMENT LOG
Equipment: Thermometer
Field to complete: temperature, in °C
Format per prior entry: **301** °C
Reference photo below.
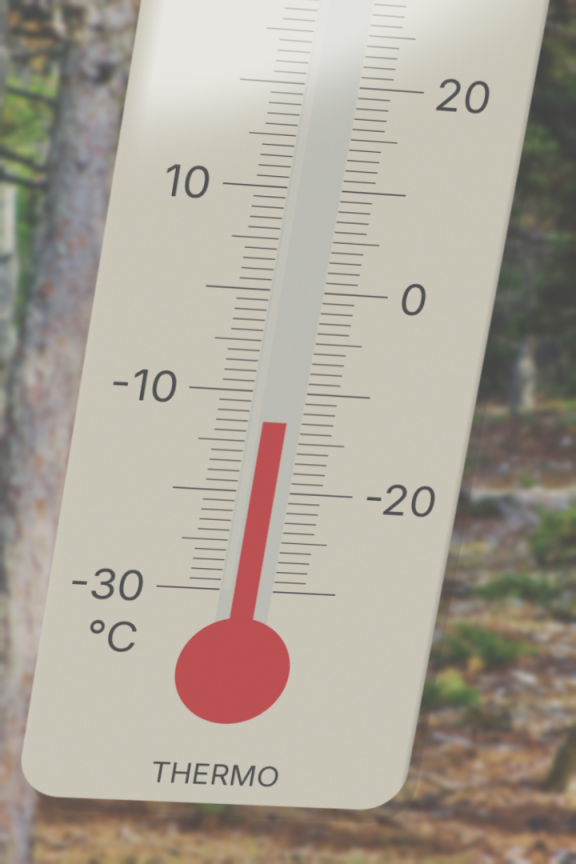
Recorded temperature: **-13** °C
